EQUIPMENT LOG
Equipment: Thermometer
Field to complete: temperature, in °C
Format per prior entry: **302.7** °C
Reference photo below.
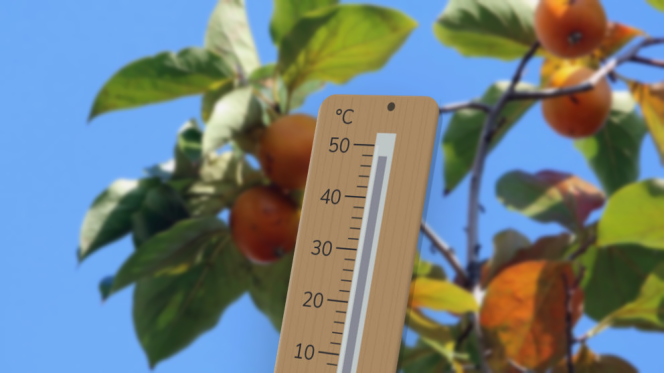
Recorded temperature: **48** °C
